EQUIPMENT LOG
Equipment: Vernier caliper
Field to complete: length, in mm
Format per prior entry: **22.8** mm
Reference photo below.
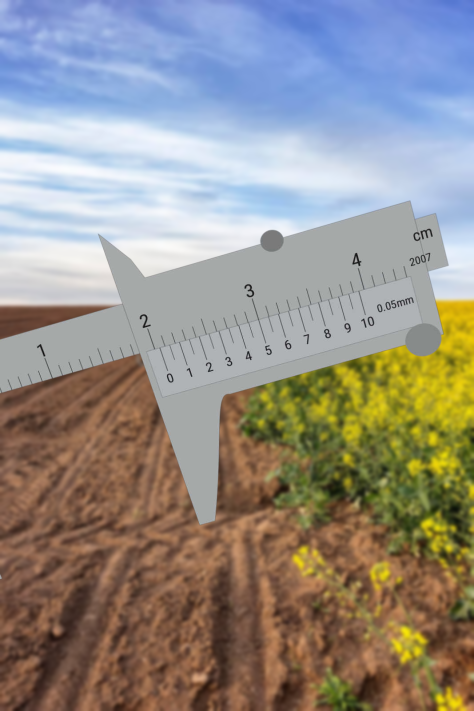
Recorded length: **20.5** mm
